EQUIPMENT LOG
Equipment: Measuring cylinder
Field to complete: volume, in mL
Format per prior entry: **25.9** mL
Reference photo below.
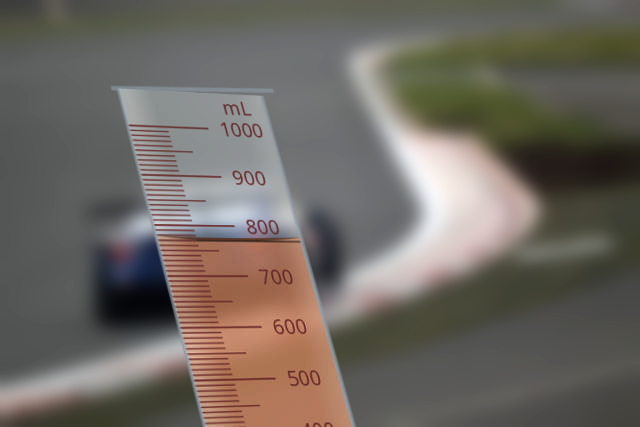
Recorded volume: **770** mL
